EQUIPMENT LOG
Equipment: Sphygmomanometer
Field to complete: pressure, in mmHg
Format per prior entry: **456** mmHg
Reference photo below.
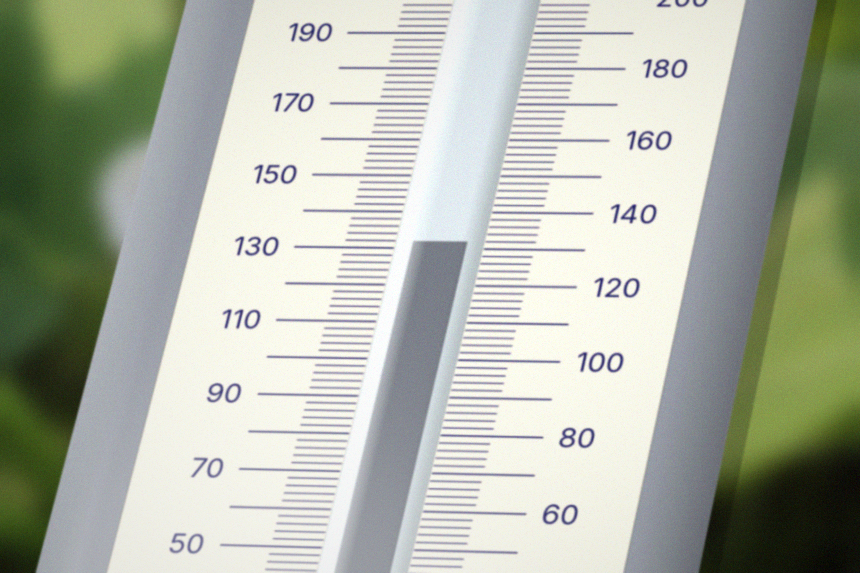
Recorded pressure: **132** mmHg
